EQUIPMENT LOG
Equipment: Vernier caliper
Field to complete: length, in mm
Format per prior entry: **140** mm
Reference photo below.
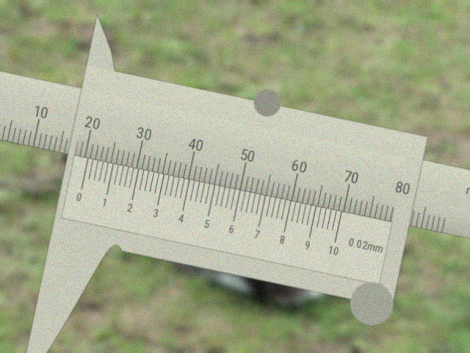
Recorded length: **20.6** mm
